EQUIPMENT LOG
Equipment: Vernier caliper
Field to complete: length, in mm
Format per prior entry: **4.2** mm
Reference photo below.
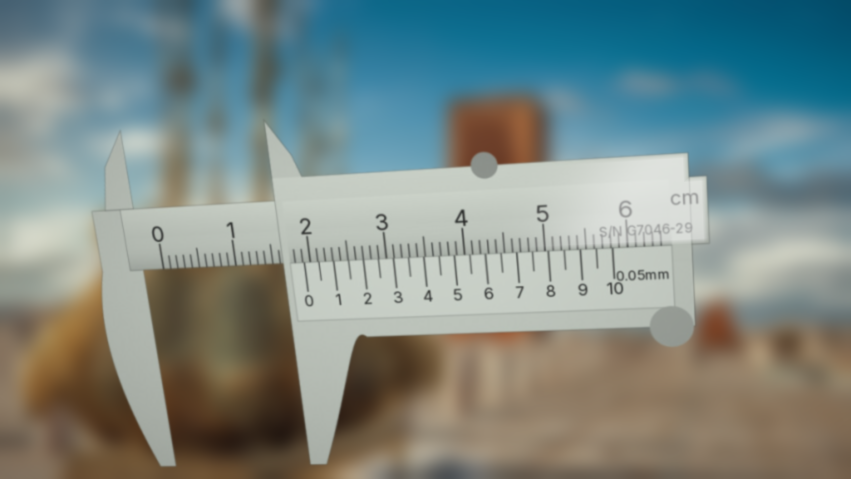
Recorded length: **19.2** mm
